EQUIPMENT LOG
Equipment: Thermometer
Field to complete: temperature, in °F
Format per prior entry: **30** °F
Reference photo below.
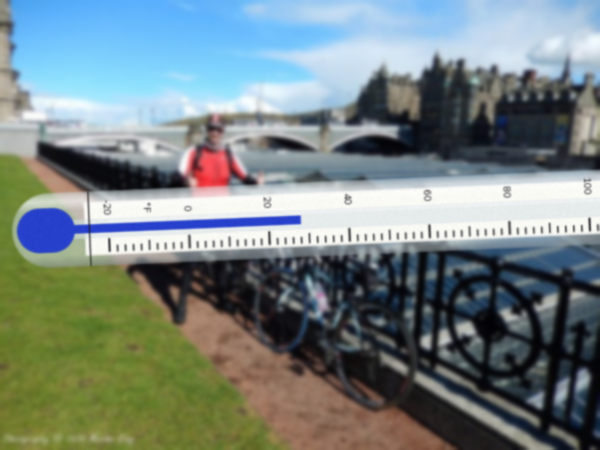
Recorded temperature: **28** °F
